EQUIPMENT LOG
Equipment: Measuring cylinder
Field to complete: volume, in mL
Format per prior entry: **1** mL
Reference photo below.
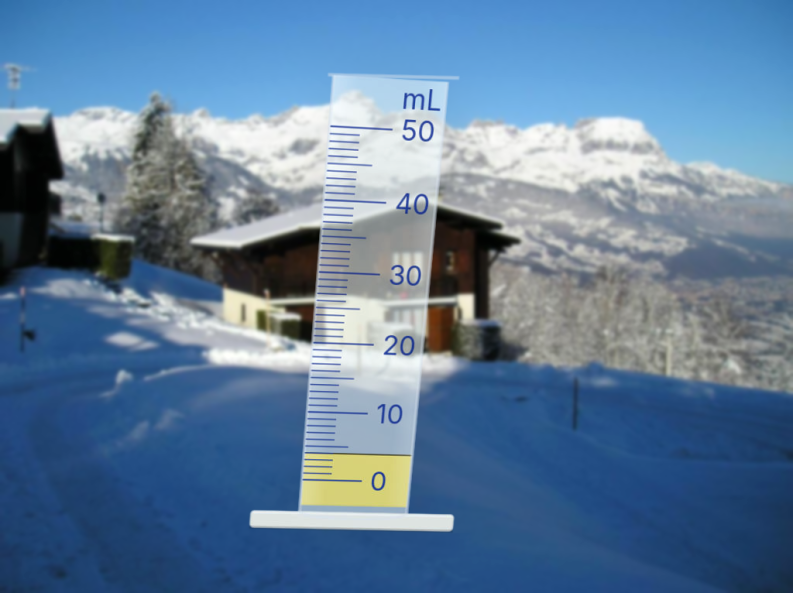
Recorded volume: **4** mL
